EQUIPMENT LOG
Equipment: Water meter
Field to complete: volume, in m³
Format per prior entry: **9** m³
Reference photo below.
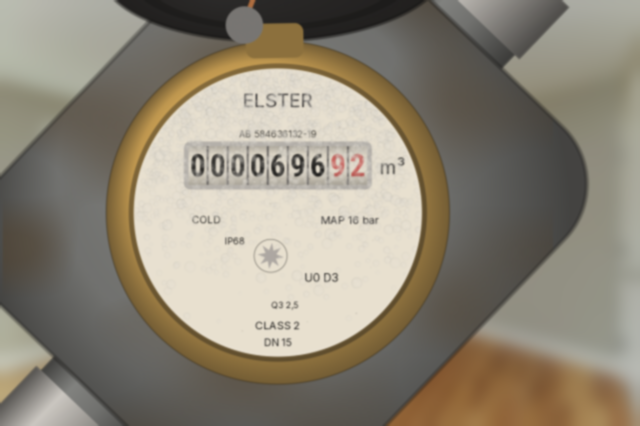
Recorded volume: **696.92** m³
